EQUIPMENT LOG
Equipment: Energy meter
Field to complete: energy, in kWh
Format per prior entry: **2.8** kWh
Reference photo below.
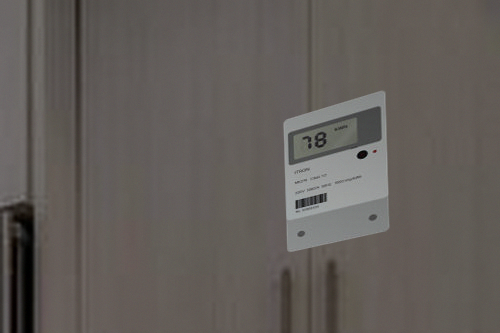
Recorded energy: **78** kWh
